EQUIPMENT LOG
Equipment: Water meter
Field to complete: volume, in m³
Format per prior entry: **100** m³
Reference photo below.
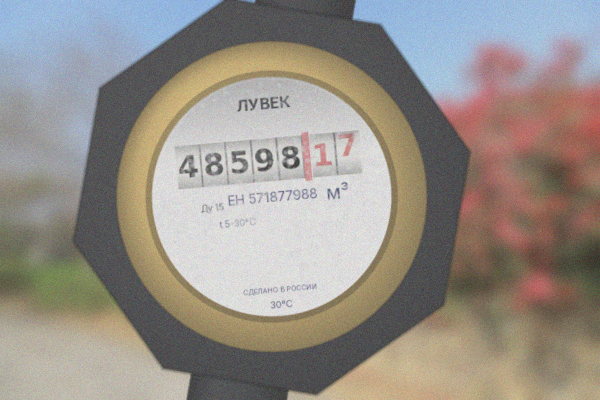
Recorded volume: **48598.17** m³
